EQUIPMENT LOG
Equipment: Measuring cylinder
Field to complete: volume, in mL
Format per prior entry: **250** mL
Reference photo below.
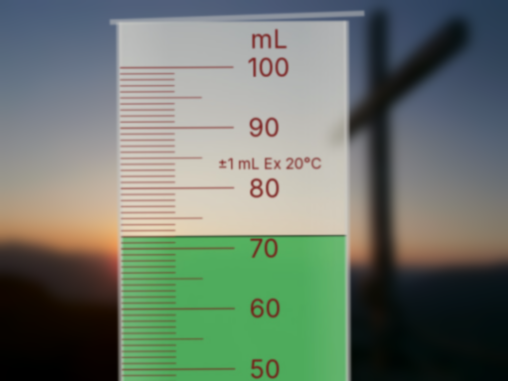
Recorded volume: **72** mL
